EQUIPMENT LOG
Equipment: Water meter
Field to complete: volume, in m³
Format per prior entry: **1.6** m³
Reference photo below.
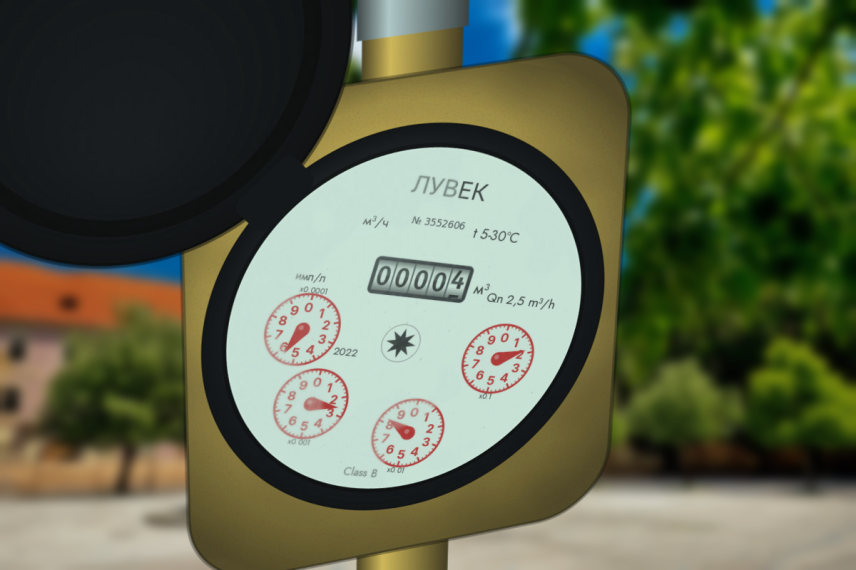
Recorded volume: **4.1825** m³
